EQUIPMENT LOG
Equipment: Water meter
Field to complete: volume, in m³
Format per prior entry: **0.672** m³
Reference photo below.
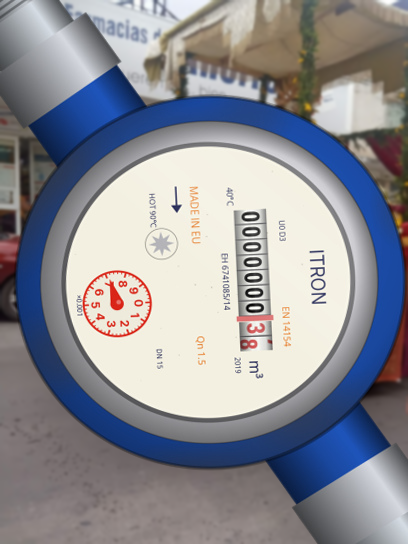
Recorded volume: **0.377** m³
